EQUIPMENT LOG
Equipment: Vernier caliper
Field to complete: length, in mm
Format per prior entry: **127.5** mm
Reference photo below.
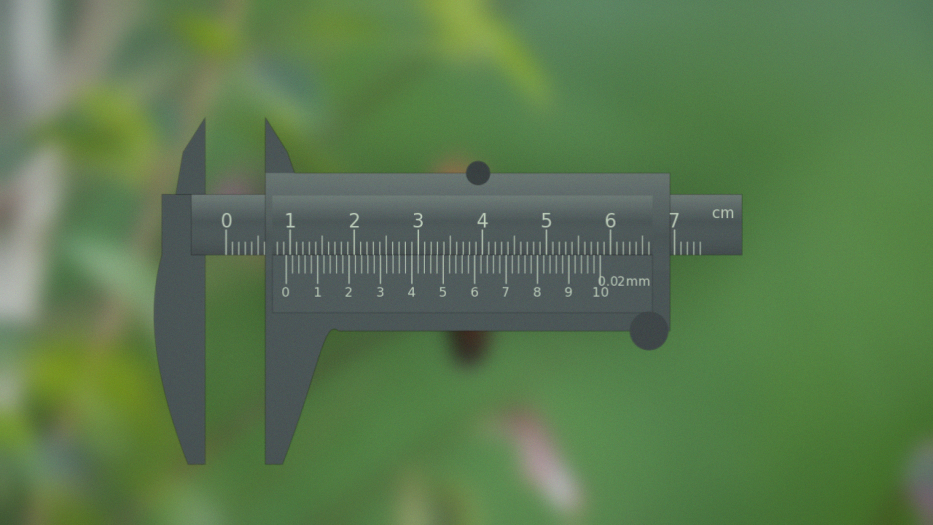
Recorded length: **9.4** mm
